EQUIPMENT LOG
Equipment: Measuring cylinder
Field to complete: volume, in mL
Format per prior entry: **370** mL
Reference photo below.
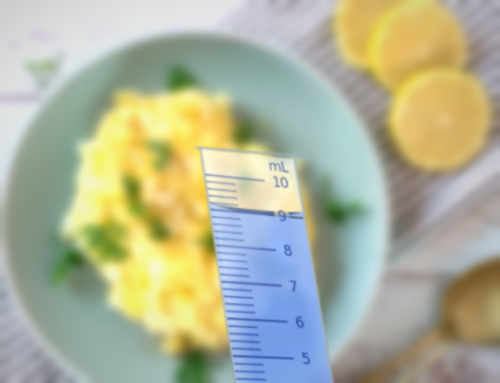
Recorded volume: **9** mL
